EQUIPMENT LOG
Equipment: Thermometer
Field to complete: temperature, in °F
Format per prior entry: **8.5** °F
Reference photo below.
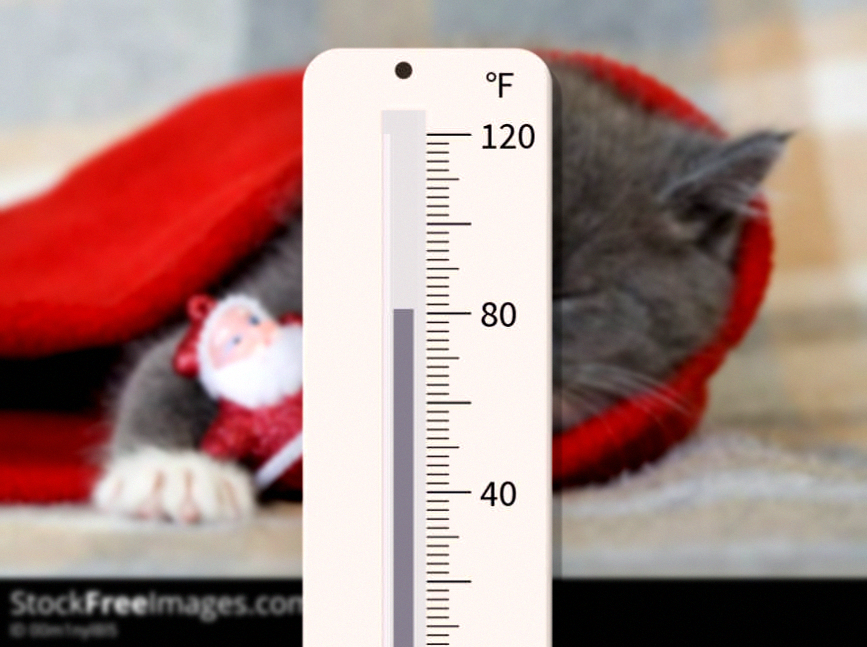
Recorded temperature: **81** °F
